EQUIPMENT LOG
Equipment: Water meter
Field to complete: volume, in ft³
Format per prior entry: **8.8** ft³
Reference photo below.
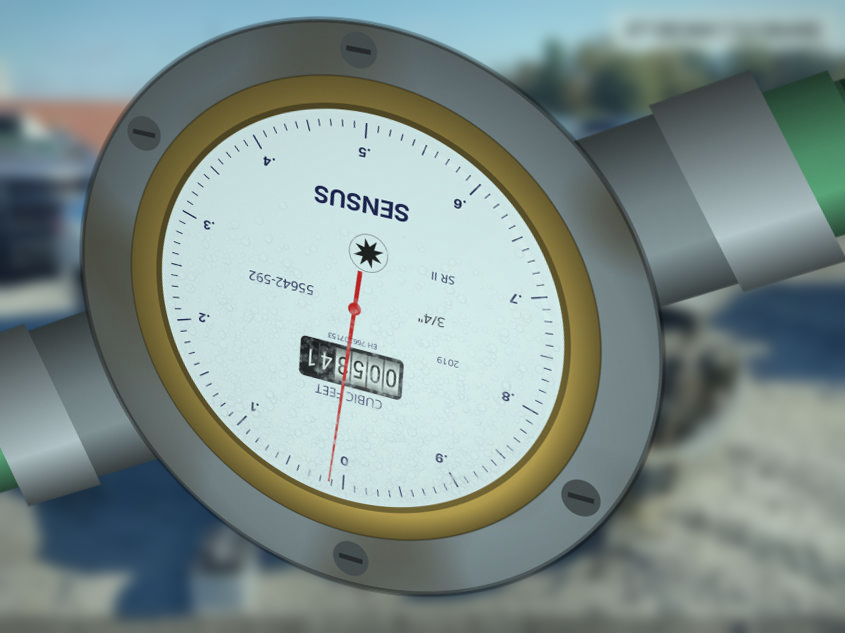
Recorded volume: **5341.01** ft³
